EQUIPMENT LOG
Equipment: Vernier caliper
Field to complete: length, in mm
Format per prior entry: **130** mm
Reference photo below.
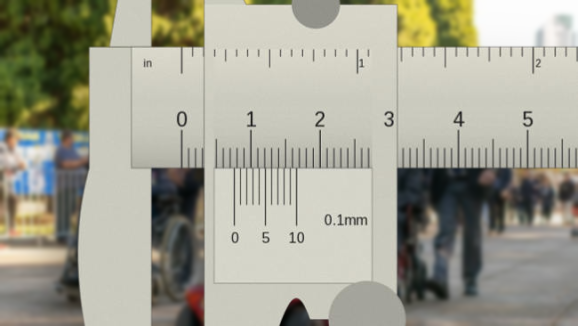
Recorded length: **7.6** mm
